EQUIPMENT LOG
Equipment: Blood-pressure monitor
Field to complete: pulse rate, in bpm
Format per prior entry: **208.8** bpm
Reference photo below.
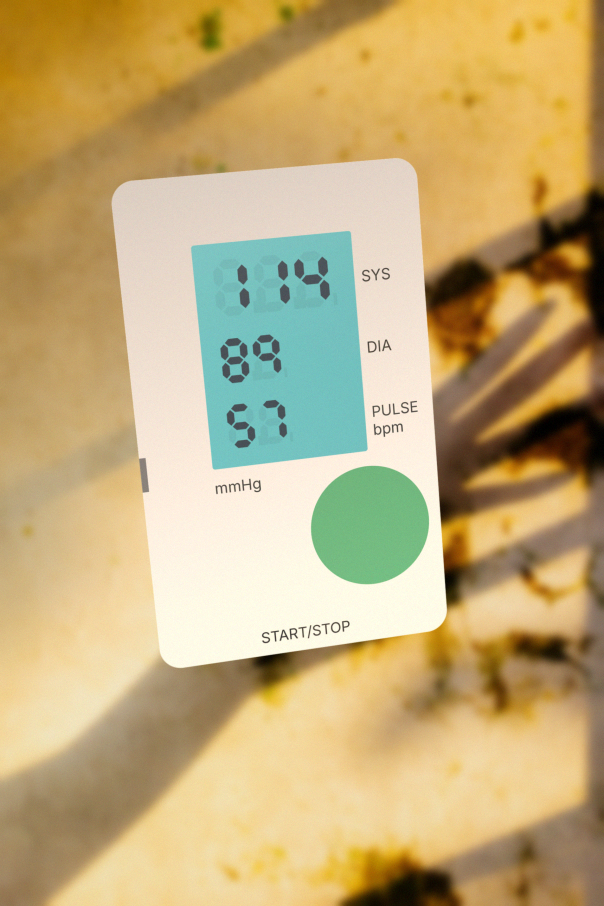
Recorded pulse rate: **57** bpm
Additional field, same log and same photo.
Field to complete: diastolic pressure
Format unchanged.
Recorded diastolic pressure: **89** mmHg
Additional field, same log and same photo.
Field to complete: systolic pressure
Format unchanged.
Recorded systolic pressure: **114** mmHg
